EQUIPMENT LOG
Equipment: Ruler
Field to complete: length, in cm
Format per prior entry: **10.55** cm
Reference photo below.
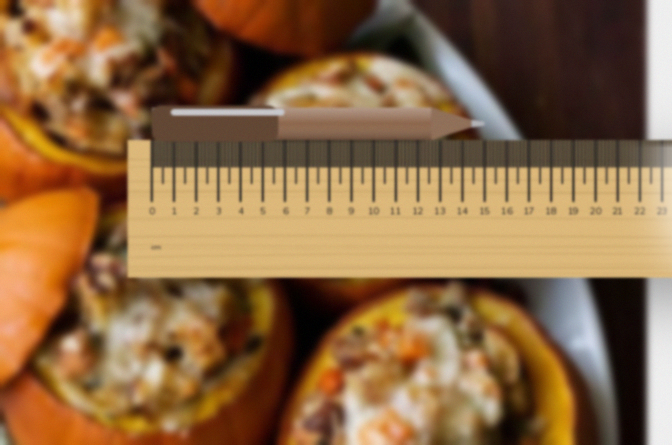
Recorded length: **15** cm
